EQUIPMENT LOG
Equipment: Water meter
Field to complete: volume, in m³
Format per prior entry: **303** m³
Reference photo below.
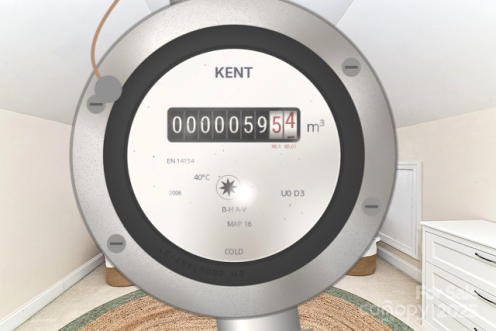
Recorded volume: **59.54** m³
